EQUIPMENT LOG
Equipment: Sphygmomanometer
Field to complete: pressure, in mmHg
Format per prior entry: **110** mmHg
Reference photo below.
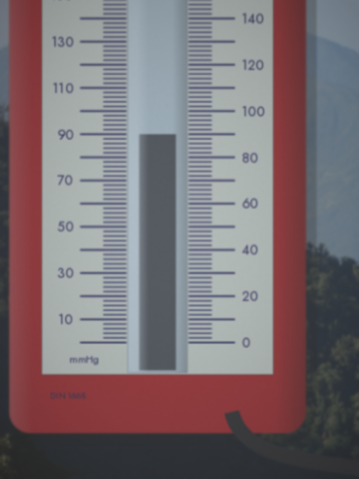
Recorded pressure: **90** mmHg
